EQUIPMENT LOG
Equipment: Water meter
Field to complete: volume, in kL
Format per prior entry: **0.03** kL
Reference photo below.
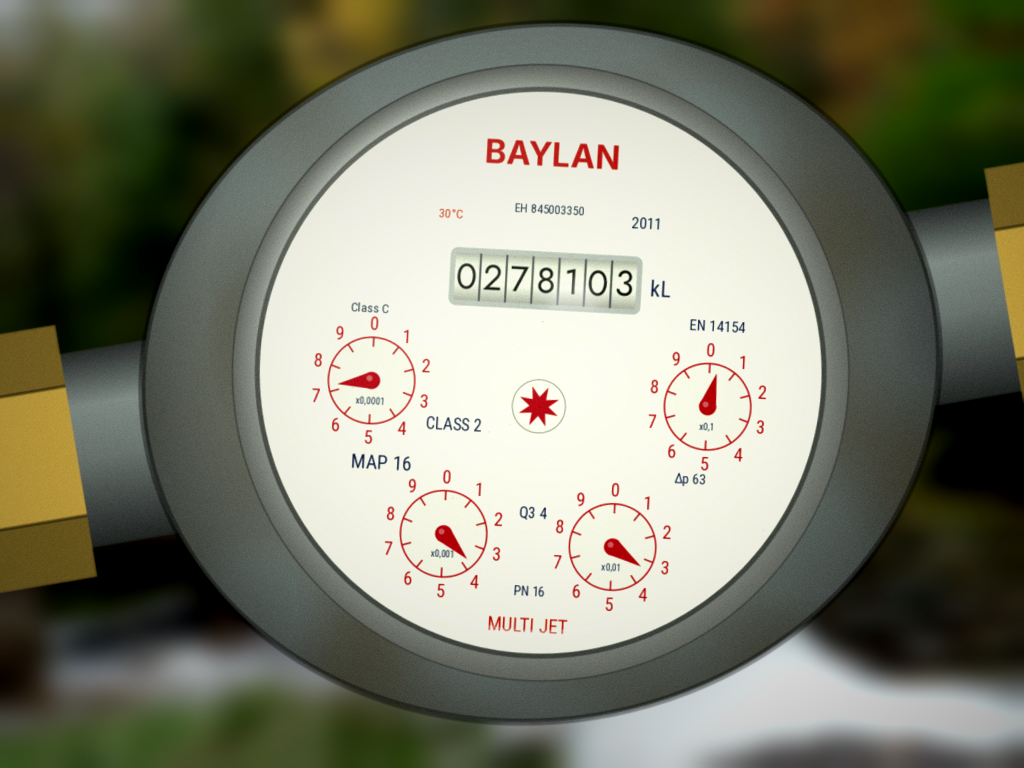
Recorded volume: **278103.0337** kL
